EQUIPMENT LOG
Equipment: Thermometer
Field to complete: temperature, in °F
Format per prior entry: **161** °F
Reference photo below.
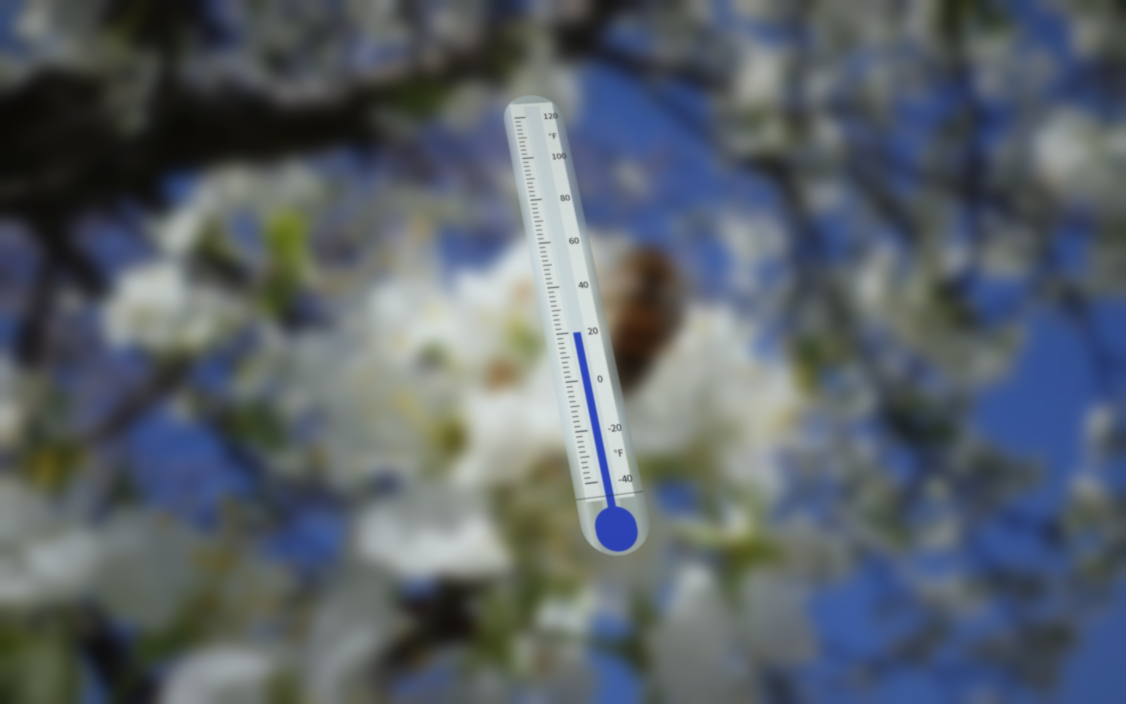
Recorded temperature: **20** °F
